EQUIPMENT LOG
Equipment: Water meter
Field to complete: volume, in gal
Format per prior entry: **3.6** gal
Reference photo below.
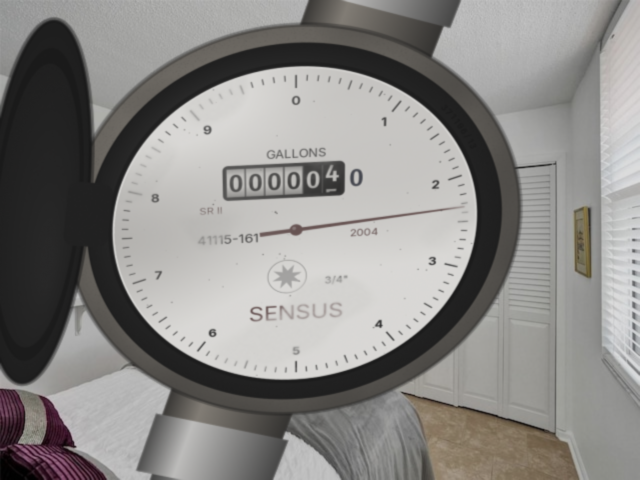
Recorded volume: **42.3** gal
